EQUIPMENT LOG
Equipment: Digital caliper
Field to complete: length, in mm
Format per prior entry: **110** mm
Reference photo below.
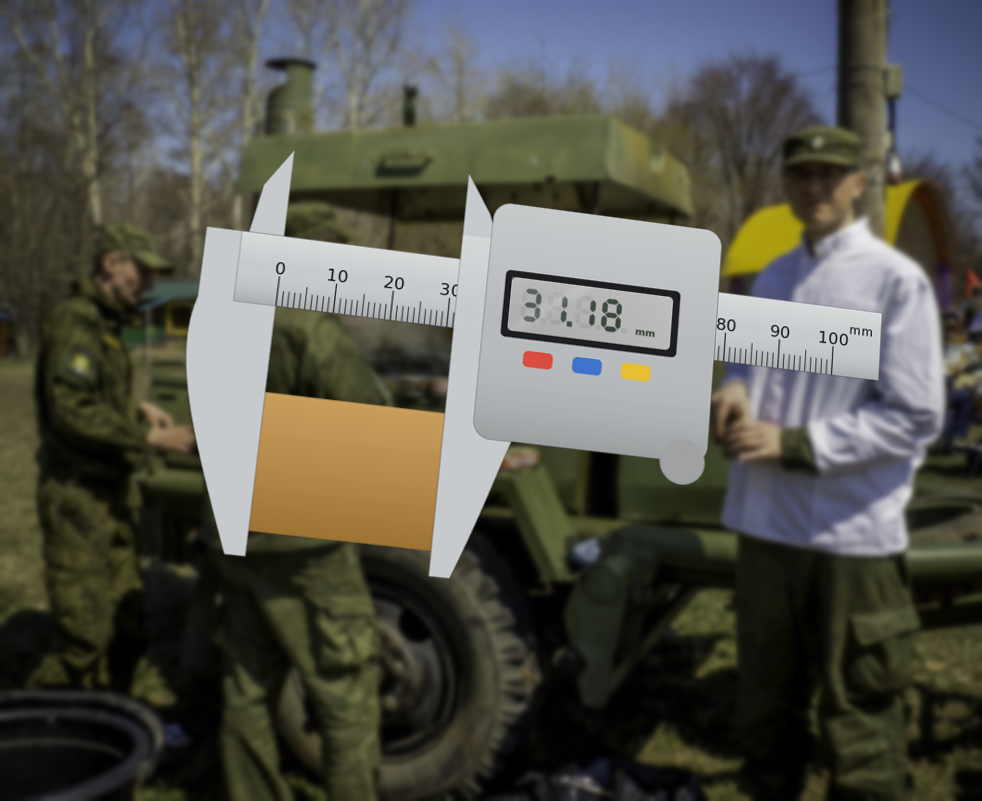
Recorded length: **31.18** mm
